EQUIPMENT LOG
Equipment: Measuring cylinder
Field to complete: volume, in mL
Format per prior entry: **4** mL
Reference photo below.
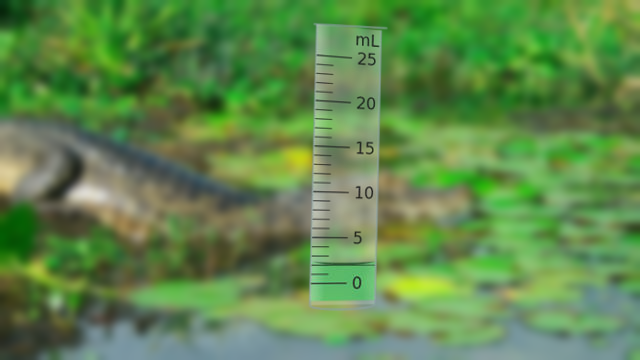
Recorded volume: **2** mL
